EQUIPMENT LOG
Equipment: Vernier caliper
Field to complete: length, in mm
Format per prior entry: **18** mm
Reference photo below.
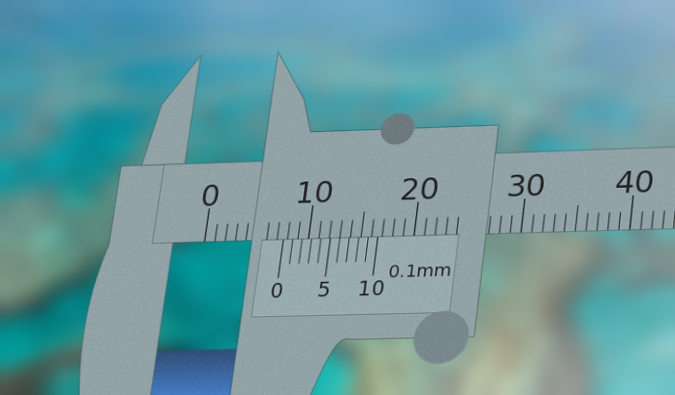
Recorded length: **7.6** mm
